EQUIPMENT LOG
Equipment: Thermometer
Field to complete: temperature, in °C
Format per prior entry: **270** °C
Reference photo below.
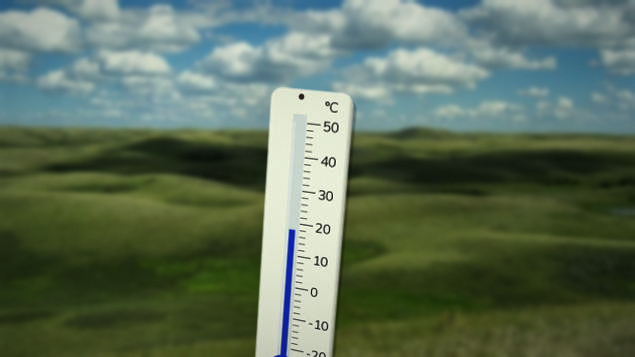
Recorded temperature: **18** °C
